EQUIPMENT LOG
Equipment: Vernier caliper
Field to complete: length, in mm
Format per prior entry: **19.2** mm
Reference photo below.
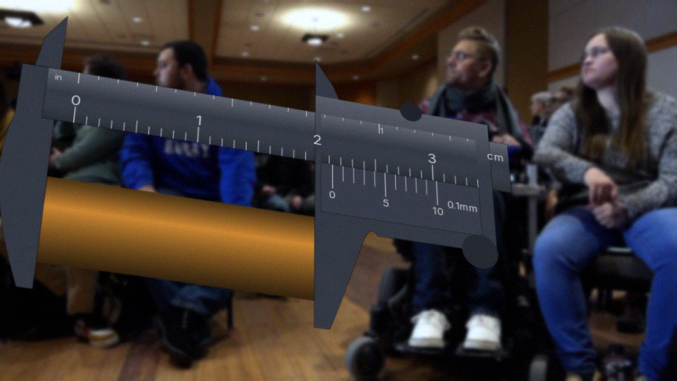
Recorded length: **21.3** mm
